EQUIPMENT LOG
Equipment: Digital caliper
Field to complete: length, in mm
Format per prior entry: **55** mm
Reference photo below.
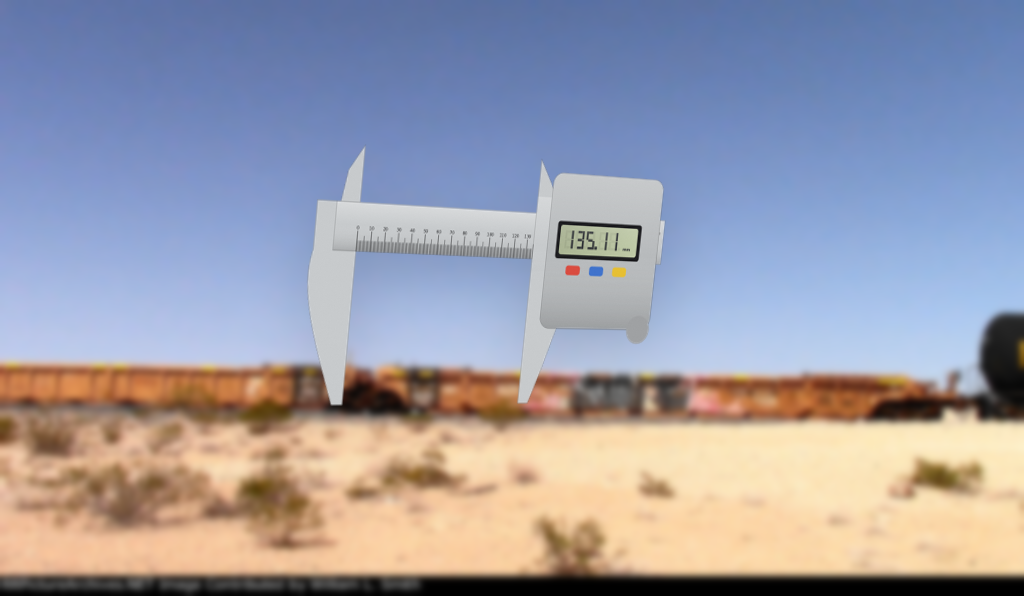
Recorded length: **135.11** mm
